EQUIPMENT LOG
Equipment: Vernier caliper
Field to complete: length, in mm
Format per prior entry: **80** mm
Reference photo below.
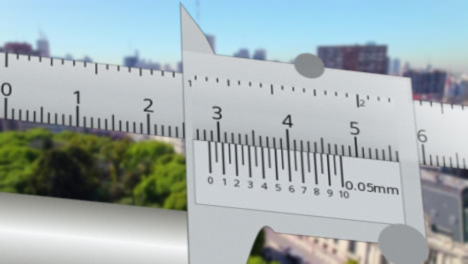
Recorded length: **28.6** mm
